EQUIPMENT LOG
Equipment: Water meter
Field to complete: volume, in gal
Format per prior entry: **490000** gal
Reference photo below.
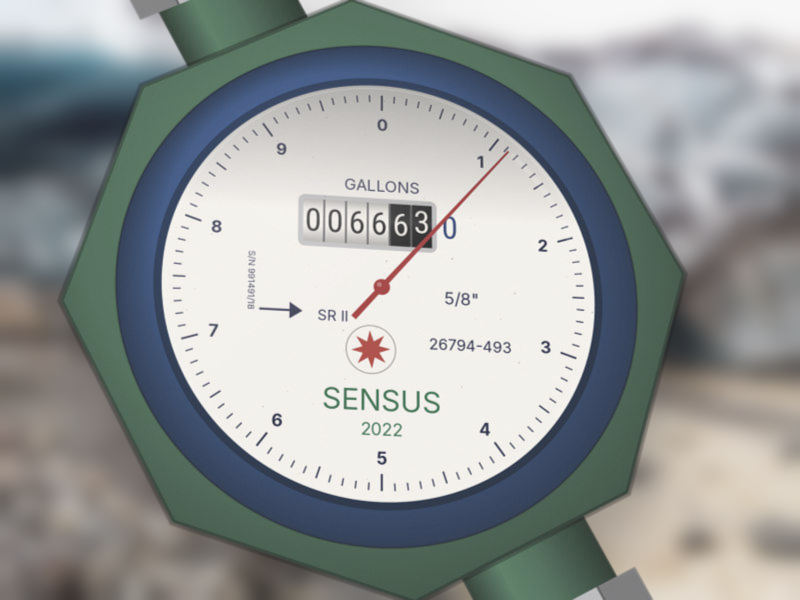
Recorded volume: **66631.1** gal
